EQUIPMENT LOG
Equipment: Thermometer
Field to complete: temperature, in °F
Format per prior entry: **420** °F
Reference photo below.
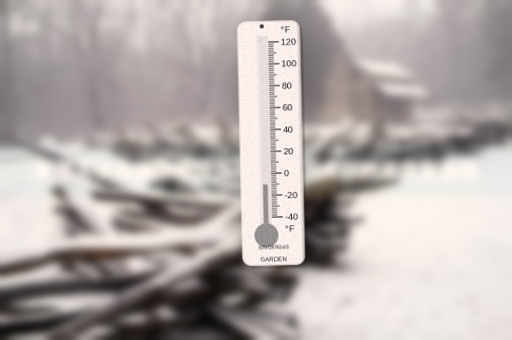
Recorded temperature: **-10** °F
